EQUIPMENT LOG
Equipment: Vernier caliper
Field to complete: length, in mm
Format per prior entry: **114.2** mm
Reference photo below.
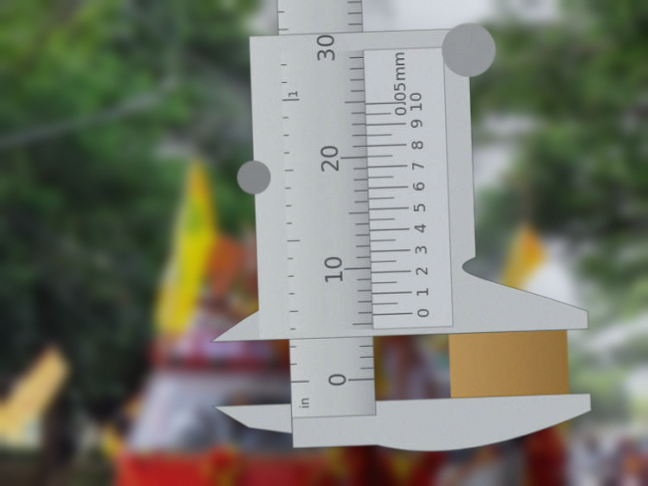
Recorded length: **5.8** mm
